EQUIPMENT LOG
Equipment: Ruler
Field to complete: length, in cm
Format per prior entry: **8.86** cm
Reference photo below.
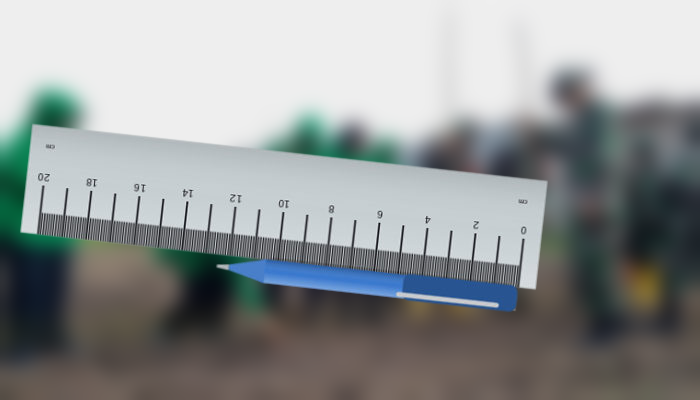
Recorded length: **12.5** cm
